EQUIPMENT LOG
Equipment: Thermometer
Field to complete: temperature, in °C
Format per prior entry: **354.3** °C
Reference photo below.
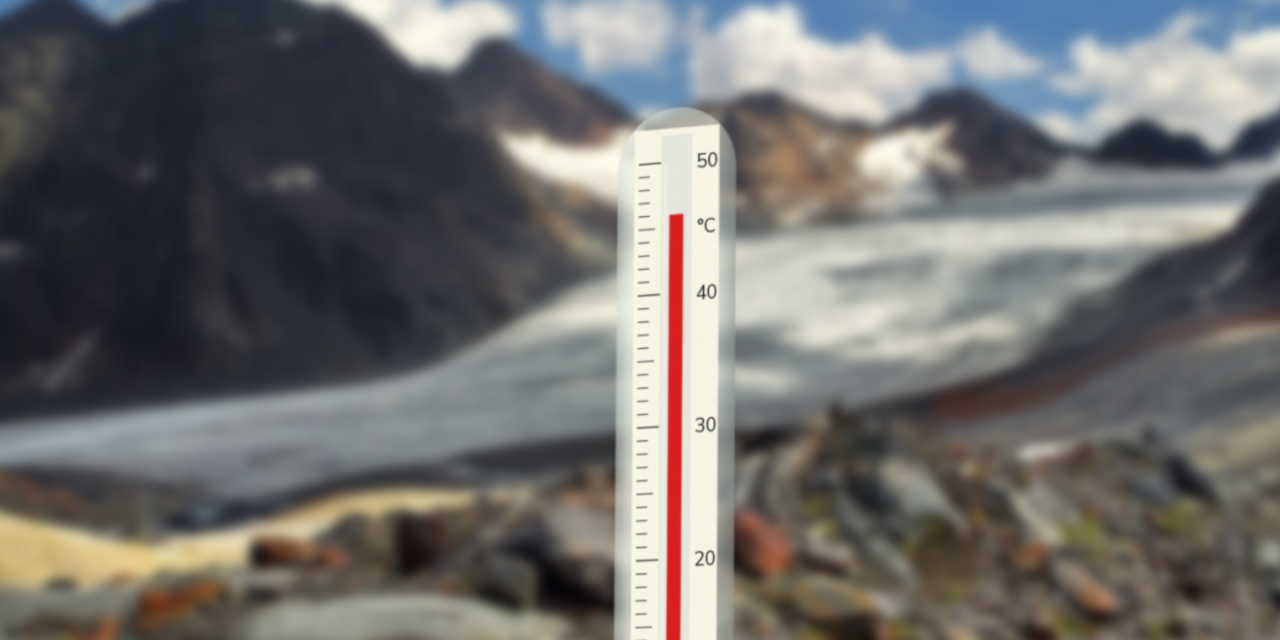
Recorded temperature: **46** °C
